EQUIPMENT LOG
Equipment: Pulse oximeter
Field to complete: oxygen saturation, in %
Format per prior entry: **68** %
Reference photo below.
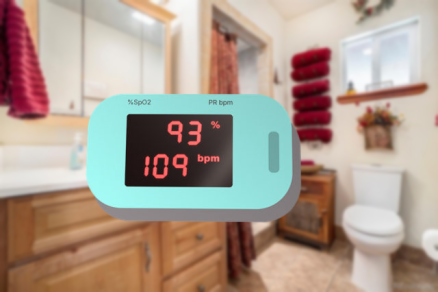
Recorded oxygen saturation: **93** %
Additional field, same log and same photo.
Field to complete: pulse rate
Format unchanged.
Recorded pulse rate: **109** bpm
